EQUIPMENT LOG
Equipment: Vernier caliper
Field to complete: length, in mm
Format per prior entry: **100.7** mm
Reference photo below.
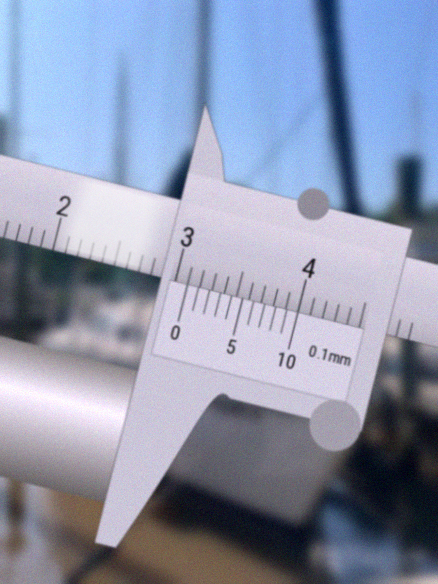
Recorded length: **31.0** mm
